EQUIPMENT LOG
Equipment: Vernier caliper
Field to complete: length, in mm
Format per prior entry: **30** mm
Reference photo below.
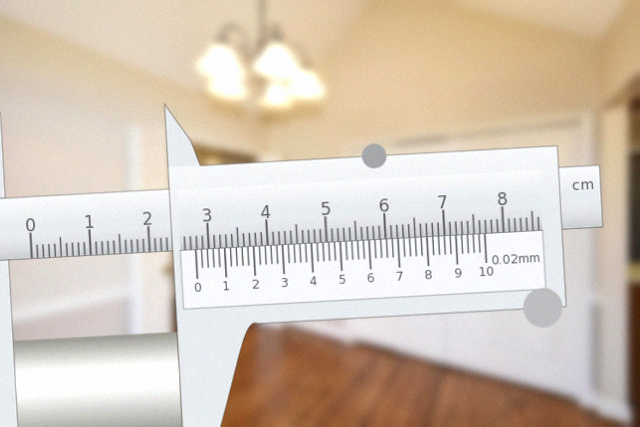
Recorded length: **27.8** mm
